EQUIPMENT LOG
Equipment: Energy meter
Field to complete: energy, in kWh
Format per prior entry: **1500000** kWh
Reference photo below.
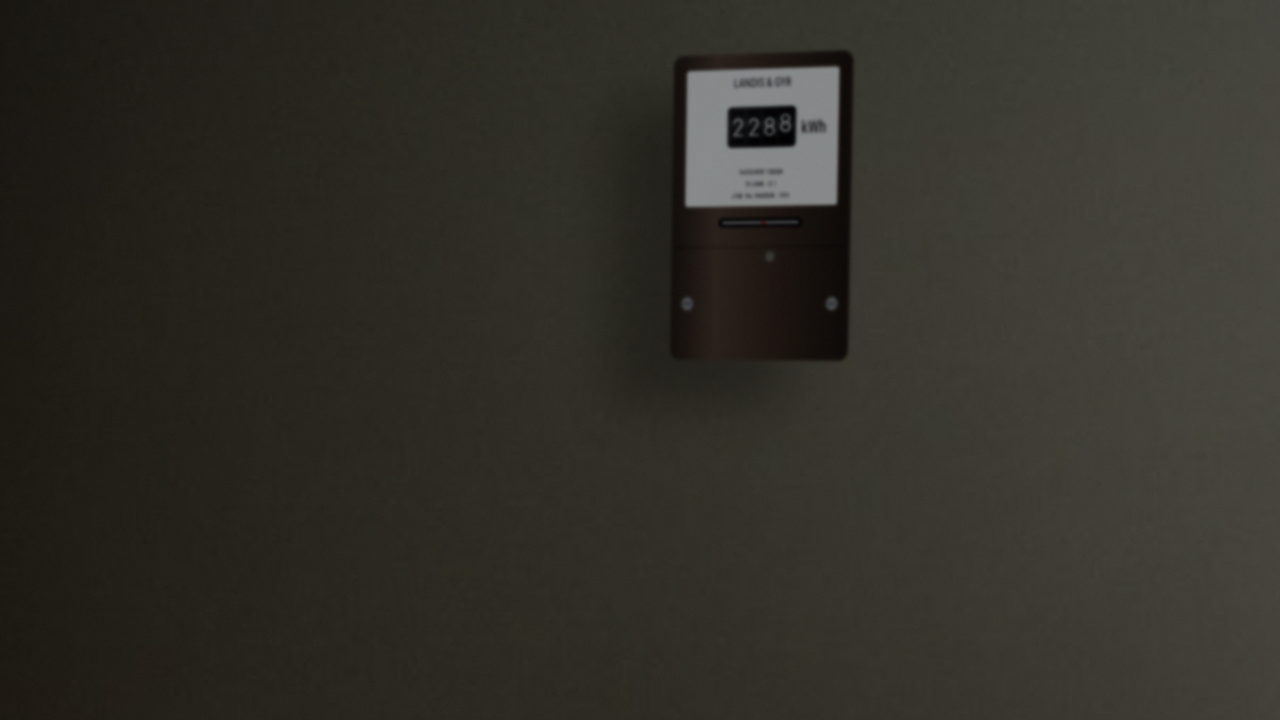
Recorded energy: **2288** kWh
